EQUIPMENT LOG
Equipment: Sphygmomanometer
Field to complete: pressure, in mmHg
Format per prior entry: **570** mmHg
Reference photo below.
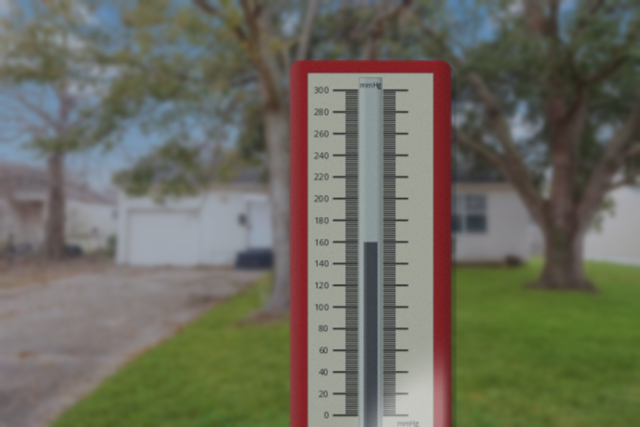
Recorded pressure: **160** mmHg
